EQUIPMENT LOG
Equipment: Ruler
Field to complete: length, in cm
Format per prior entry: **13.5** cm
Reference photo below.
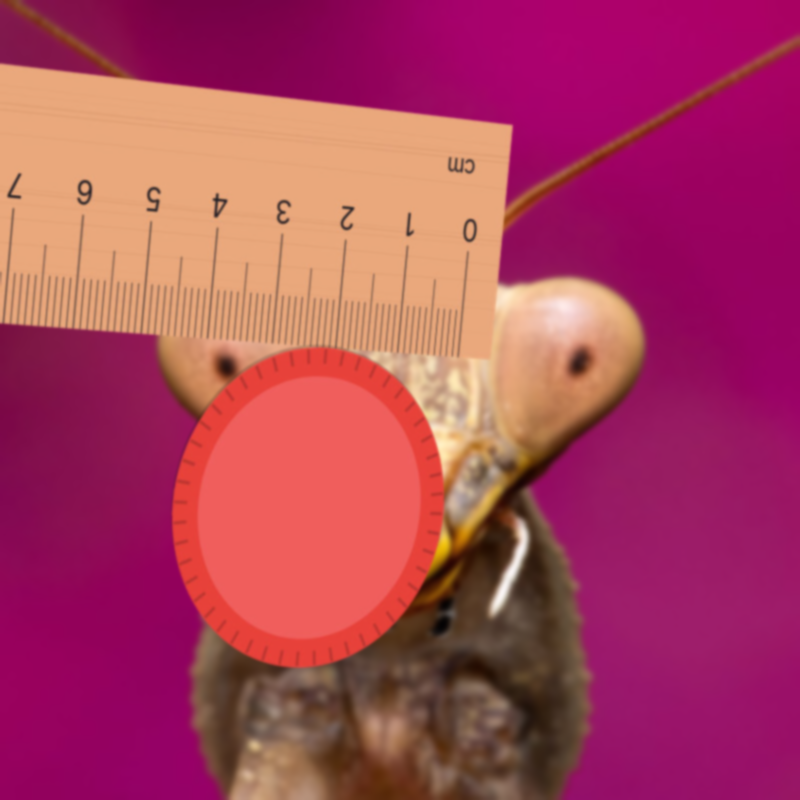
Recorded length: **4.3** cm
